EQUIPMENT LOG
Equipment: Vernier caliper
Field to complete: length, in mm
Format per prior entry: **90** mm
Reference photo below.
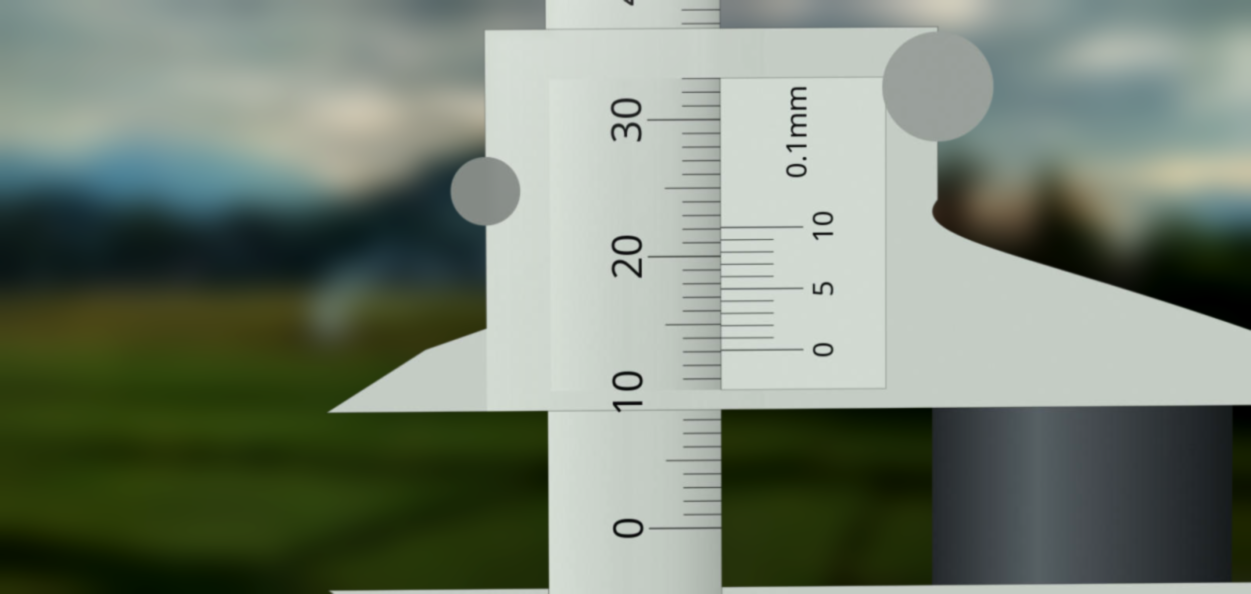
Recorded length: **13.1** mm
